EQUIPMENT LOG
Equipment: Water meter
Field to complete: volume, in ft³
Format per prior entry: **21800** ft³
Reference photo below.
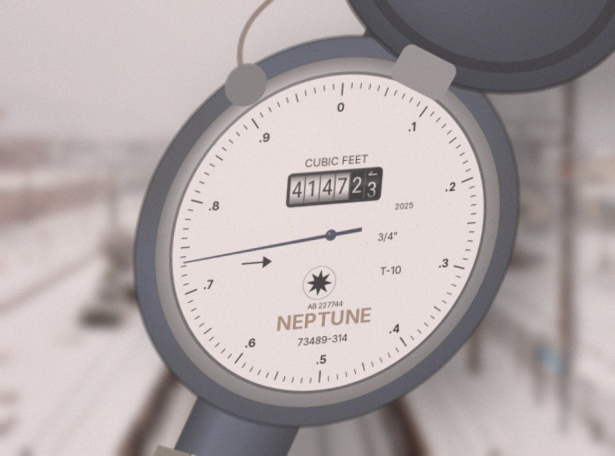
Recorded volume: **414722.73** ft³
